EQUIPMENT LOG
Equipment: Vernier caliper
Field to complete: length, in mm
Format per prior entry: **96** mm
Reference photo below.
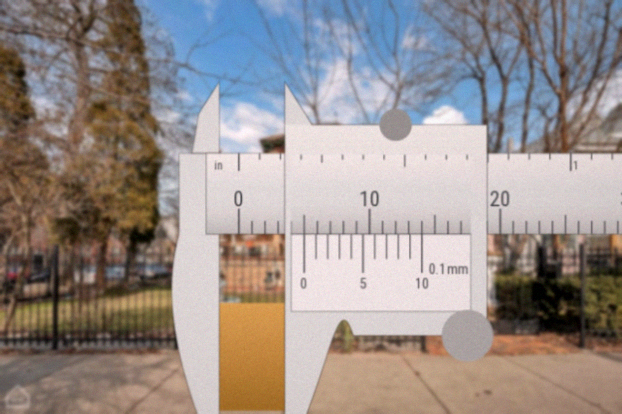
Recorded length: **5.0** mm
